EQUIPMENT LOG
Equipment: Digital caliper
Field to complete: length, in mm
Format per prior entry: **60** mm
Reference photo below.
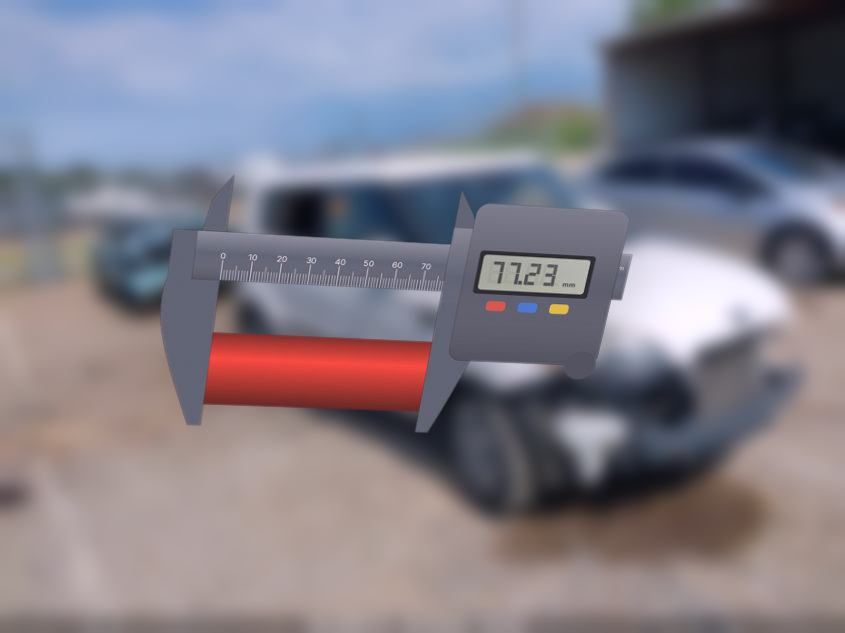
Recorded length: **77.23** mm
